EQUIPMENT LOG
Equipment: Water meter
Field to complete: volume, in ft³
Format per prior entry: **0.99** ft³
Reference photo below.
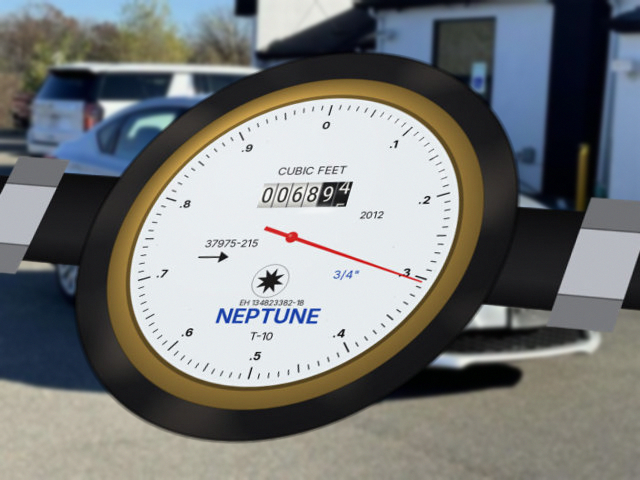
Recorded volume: **6894.30** ft³
